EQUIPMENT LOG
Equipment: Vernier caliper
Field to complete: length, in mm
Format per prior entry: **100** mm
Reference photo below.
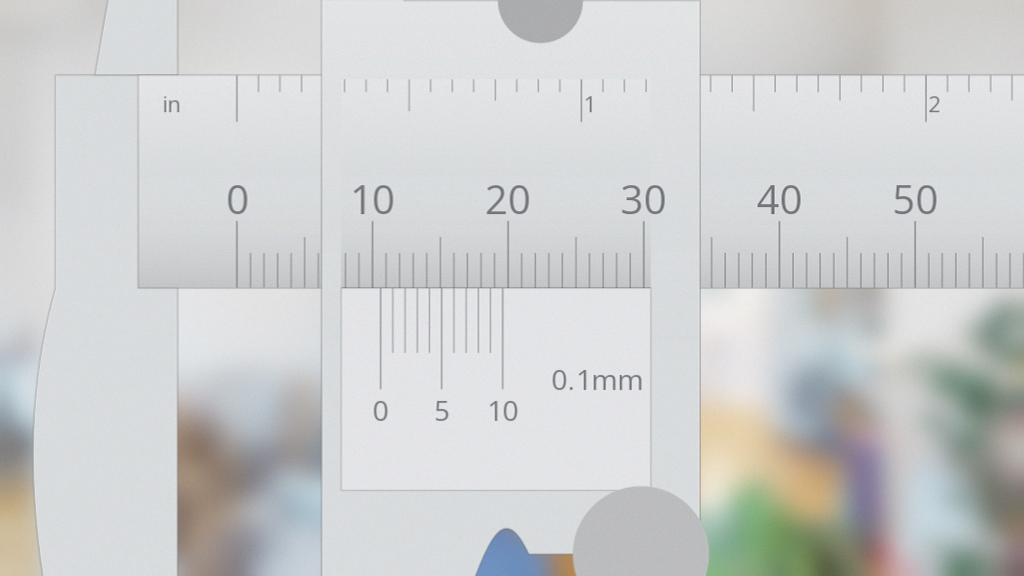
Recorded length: **10.6** mm
